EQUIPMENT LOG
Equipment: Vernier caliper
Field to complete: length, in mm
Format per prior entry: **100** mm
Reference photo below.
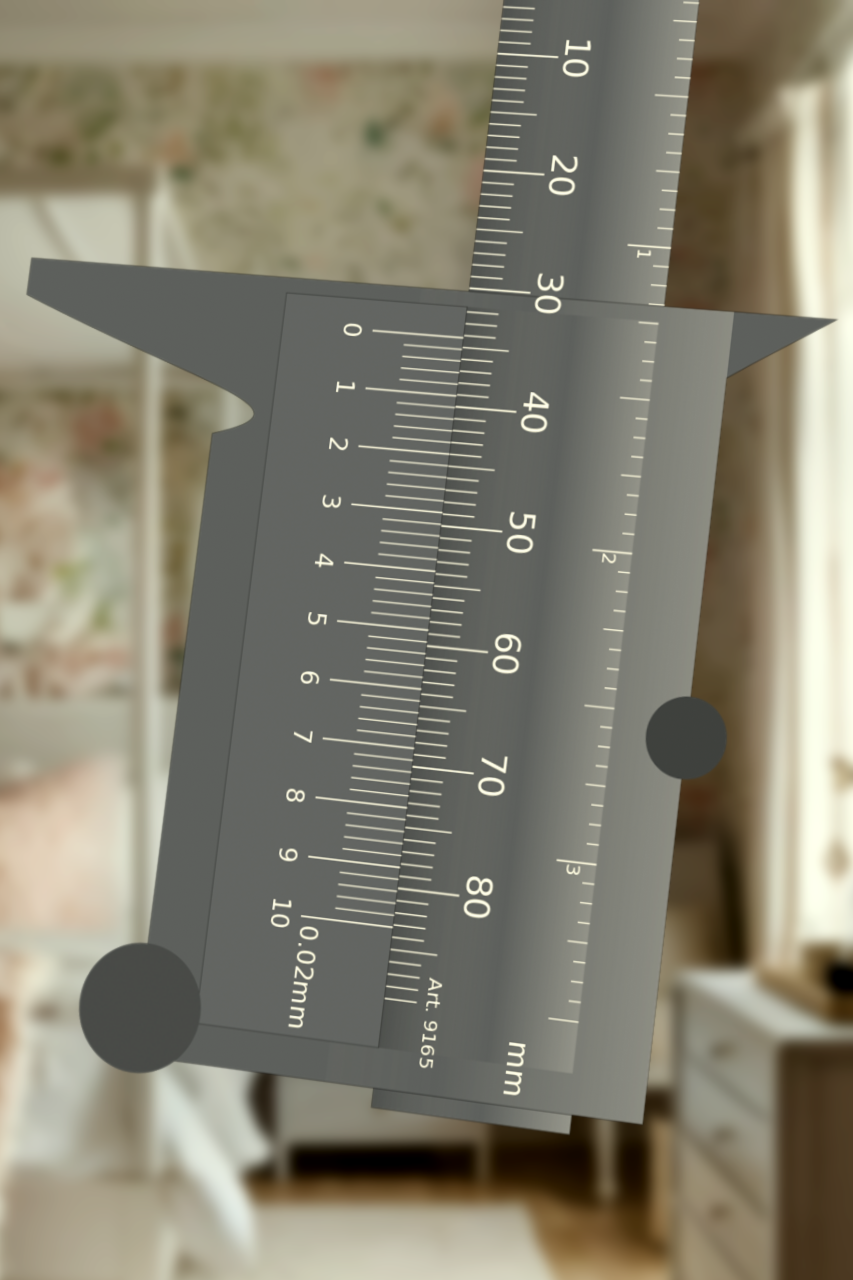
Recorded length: **34.2** mm
